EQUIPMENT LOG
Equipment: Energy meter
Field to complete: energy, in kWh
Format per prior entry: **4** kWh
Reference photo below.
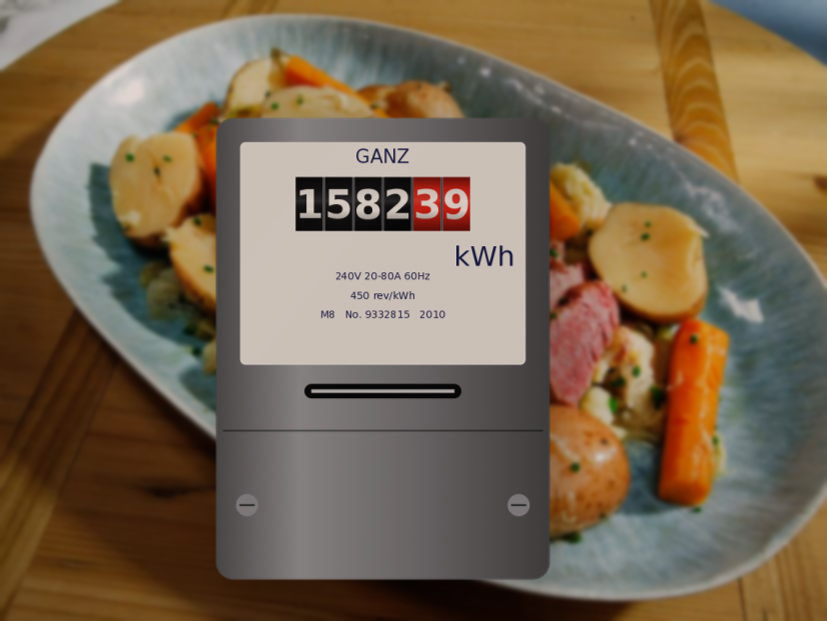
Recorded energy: **1582.39** kWh
